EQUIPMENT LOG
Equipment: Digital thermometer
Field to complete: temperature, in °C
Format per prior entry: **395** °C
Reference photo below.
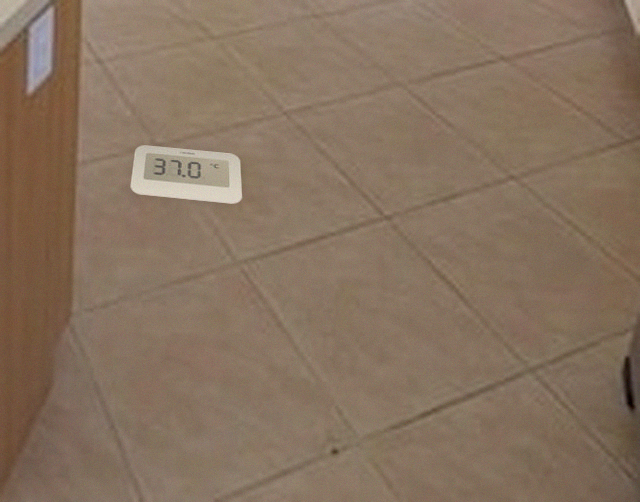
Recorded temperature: **37.0** °C
